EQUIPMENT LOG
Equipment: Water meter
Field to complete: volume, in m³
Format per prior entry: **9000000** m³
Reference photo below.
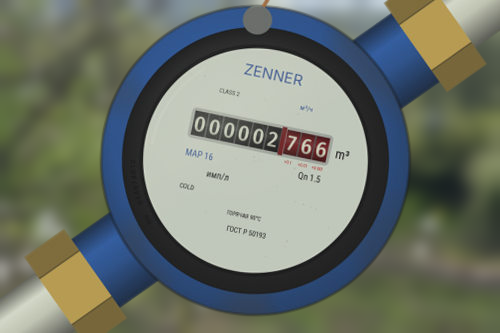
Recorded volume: **2.766** m³
